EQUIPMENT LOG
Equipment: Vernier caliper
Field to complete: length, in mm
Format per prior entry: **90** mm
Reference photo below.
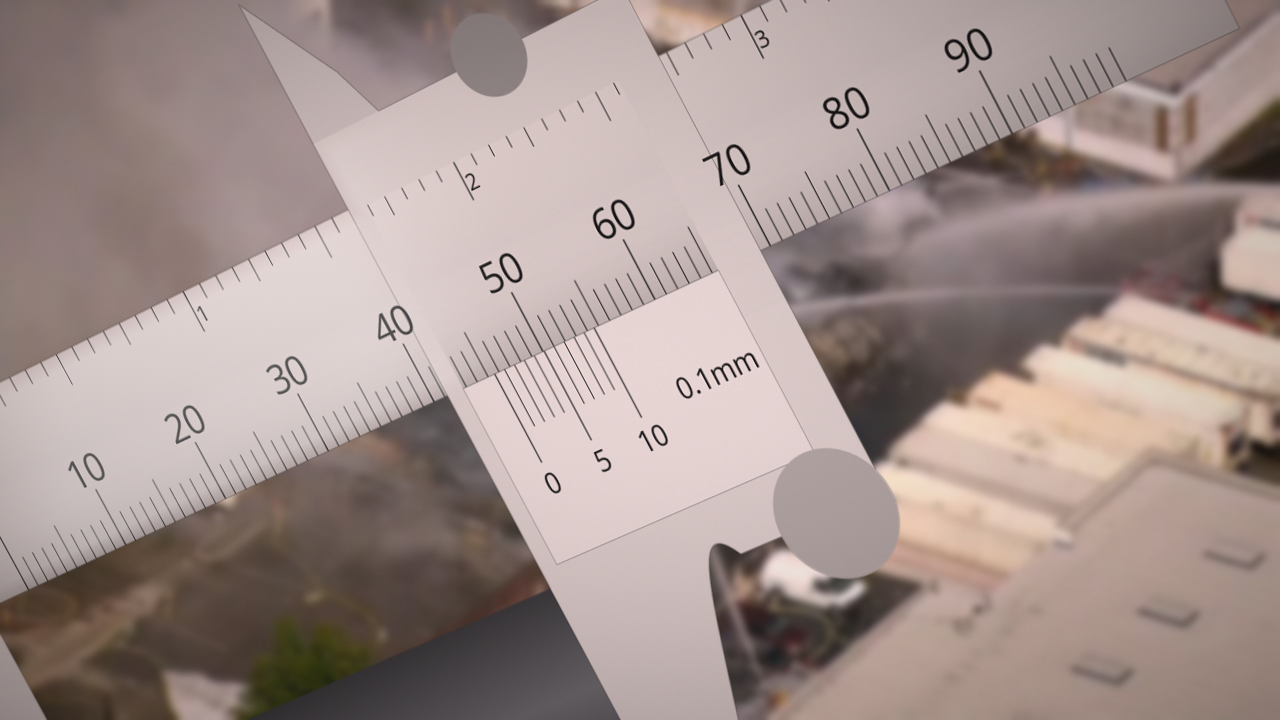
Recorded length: **45.6** mm
